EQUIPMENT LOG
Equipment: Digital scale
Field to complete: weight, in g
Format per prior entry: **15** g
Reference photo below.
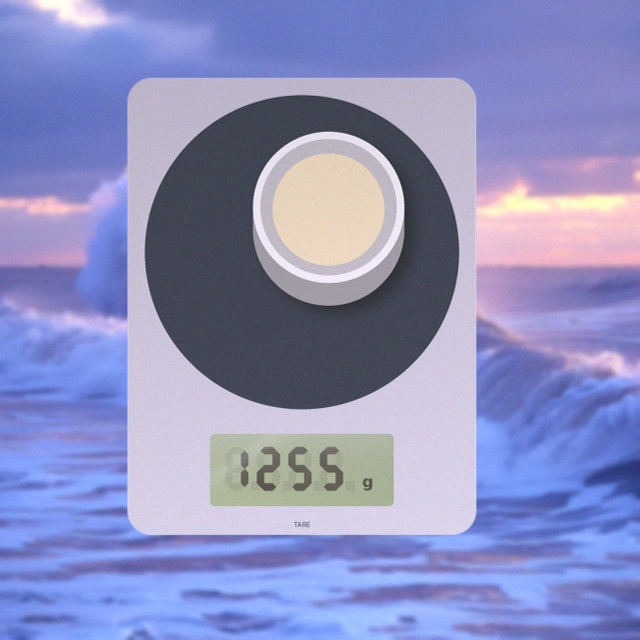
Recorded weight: **1255** g
